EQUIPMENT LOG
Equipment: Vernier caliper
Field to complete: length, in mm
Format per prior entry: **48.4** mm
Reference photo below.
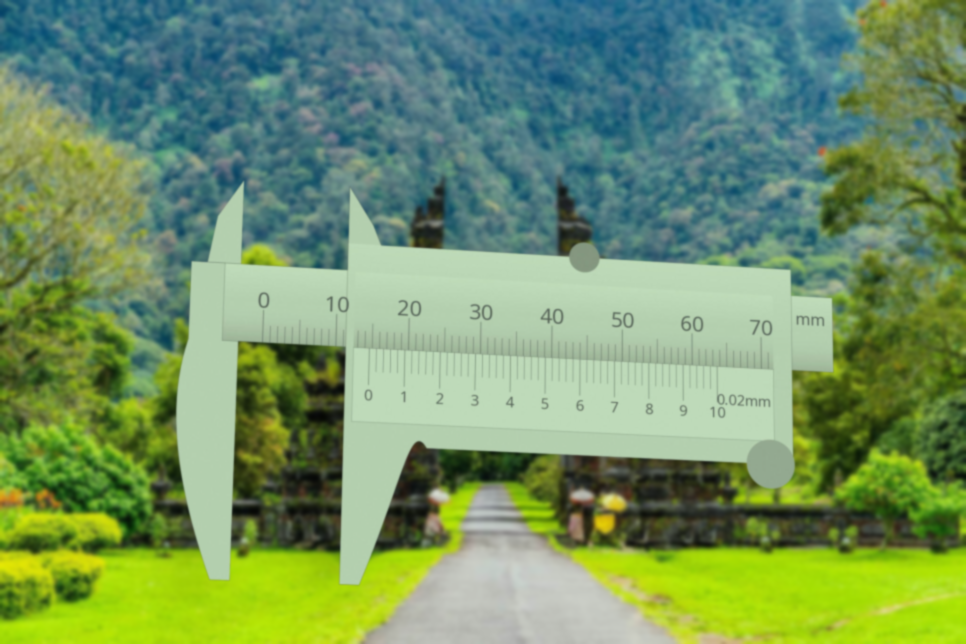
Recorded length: **14.6** mm
